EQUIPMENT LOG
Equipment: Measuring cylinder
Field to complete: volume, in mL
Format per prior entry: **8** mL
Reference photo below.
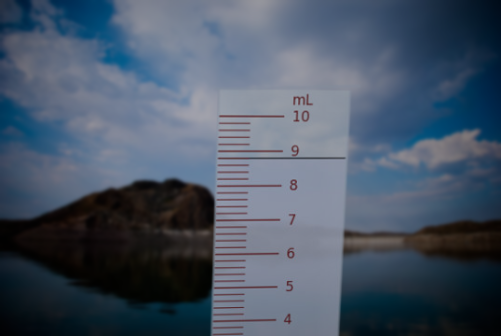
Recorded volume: **8.8** mL
